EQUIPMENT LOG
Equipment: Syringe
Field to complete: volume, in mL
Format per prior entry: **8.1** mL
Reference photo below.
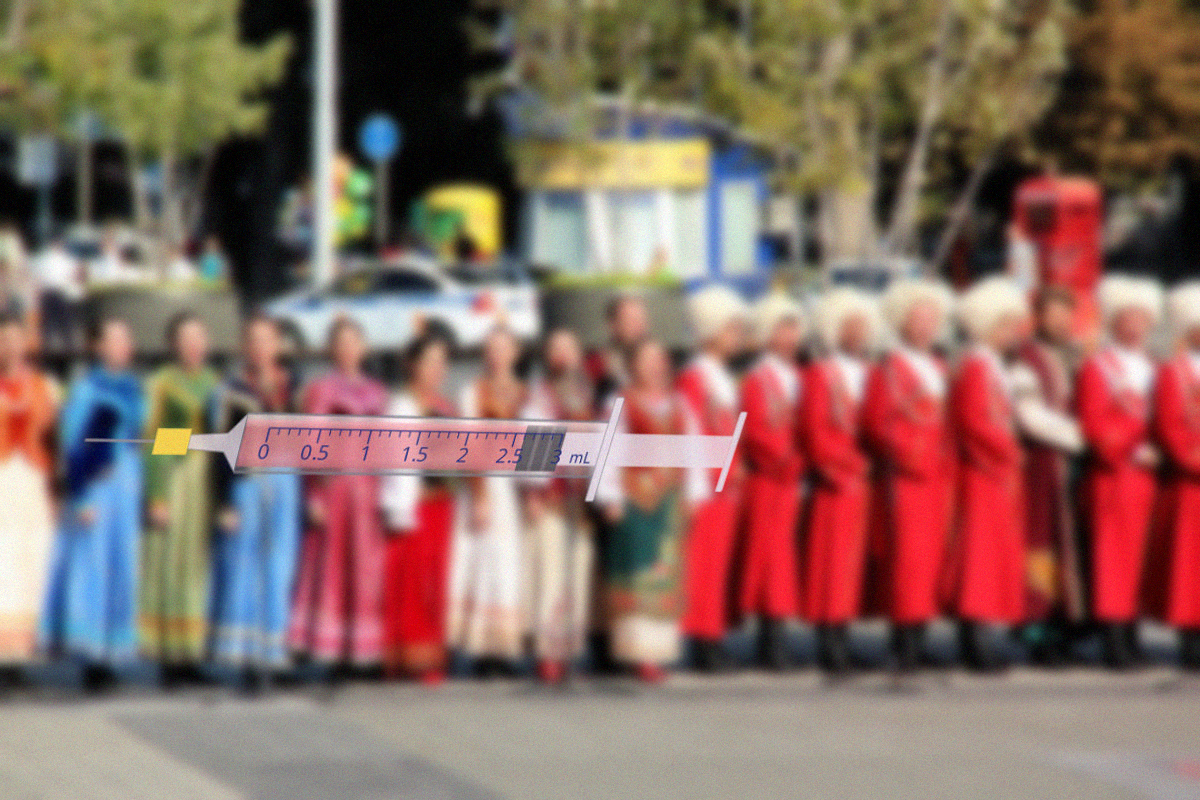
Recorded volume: **2.6** mL
